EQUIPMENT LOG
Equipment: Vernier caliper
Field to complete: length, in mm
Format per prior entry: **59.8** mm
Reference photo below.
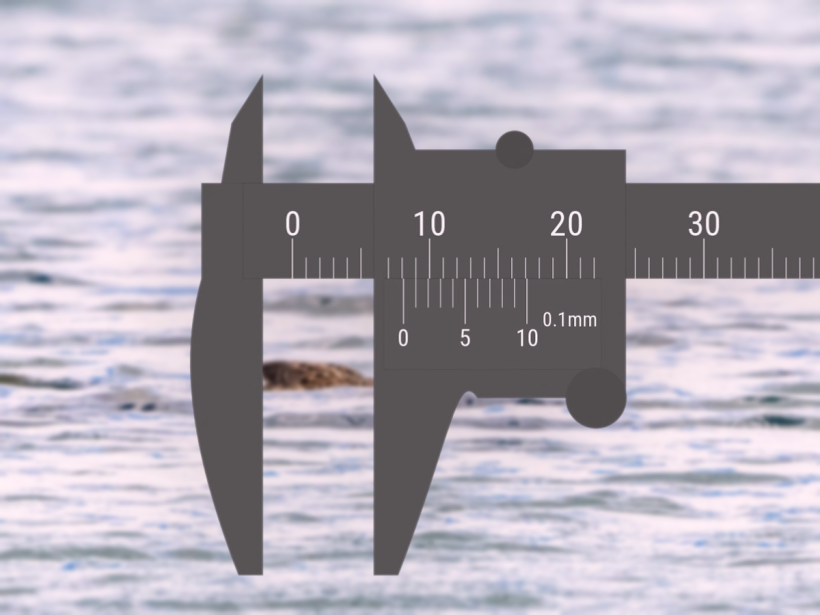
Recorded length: **8.1** mm
